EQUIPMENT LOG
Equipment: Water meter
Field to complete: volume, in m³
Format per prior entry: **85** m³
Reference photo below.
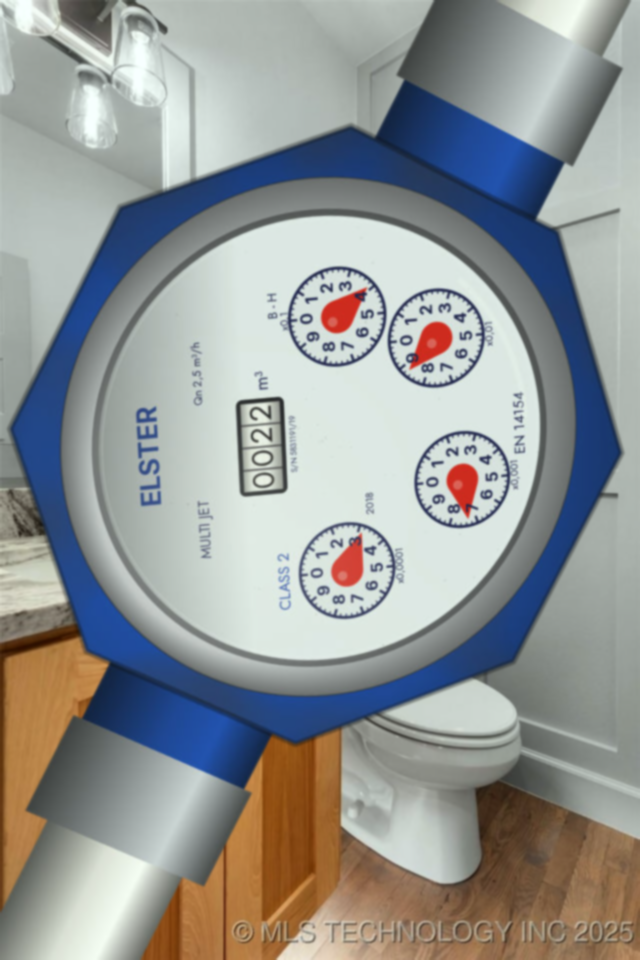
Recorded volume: **22.3873** m³
